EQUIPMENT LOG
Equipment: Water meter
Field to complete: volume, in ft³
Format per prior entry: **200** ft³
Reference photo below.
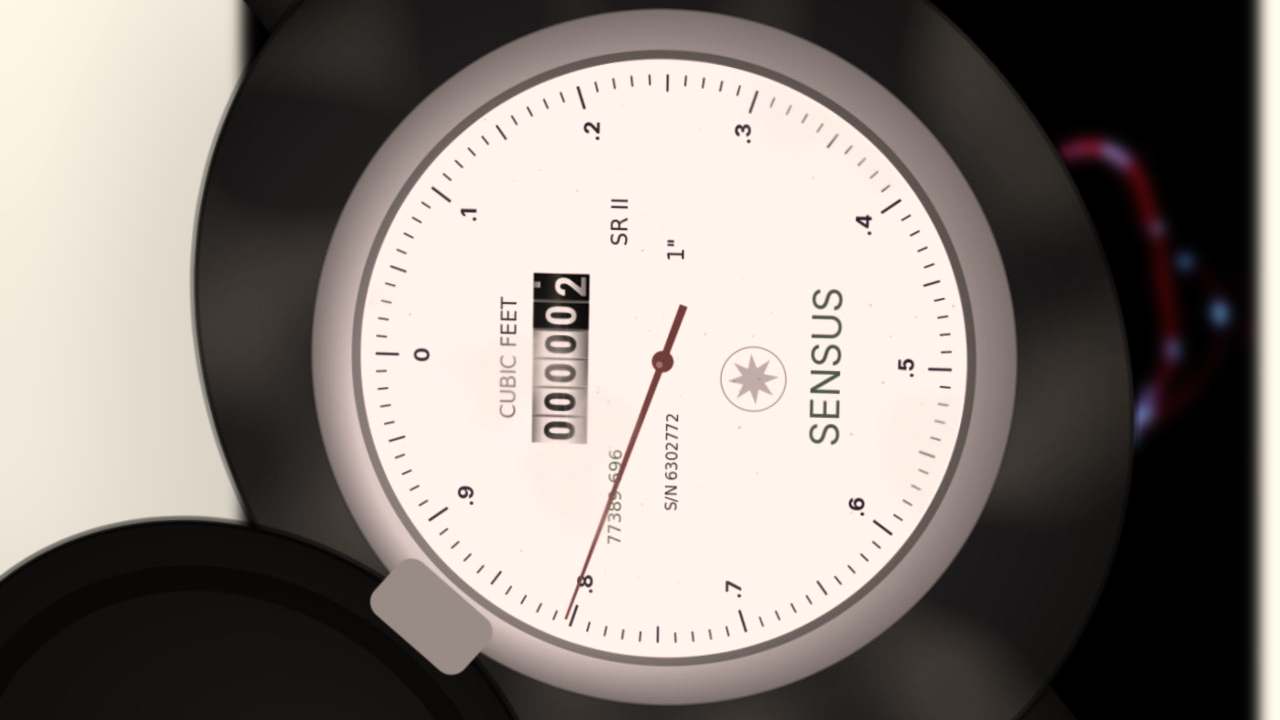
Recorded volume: **1.80** ft³
